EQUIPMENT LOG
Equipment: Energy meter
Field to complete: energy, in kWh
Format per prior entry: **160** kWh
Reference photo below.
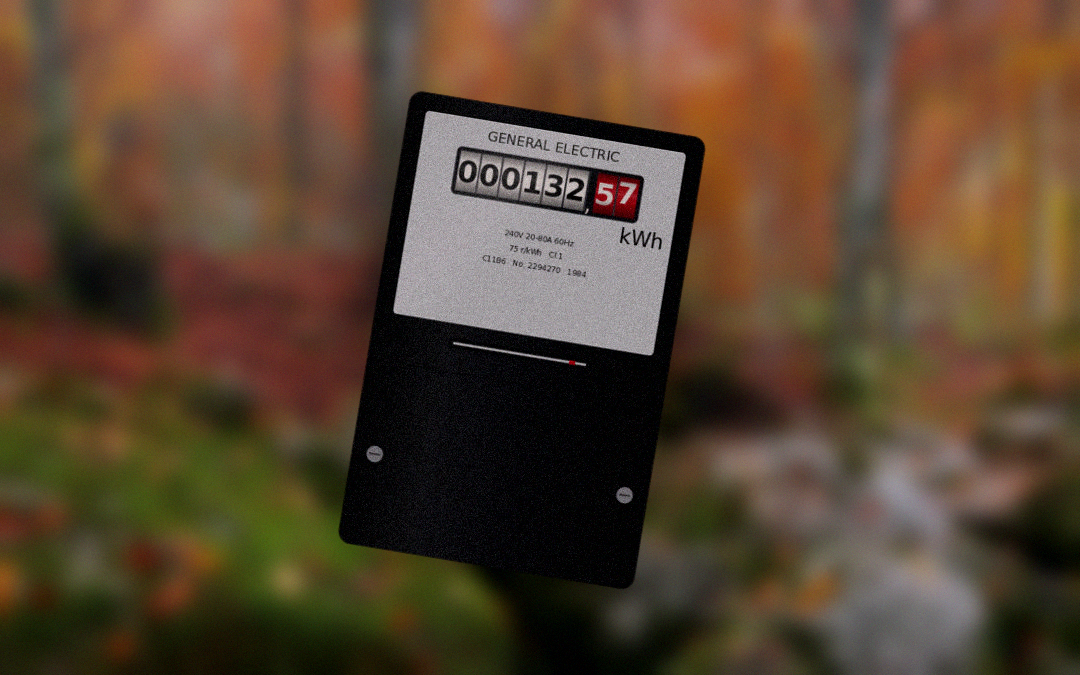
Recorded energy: **132.57** kWh
